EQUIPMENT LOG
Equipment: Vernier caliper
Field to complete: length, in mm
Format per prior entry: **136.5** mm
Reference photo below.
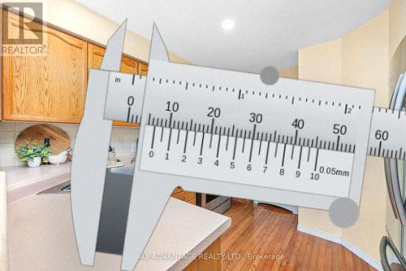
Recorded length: **6.5** mm
